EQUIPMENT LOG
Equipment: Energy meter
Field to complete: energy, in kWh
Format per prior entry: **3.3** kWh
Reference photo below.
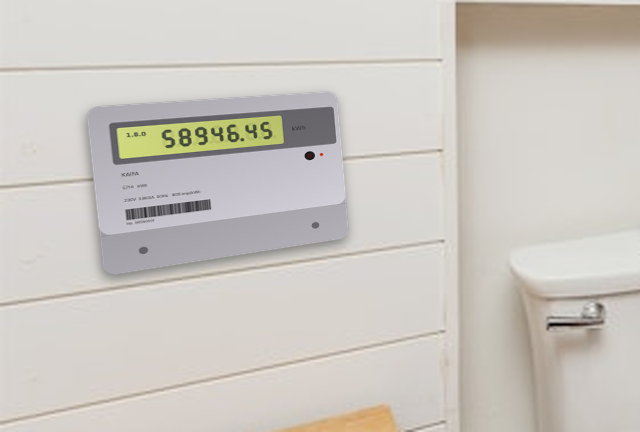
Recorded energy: **58946.45** kWh
